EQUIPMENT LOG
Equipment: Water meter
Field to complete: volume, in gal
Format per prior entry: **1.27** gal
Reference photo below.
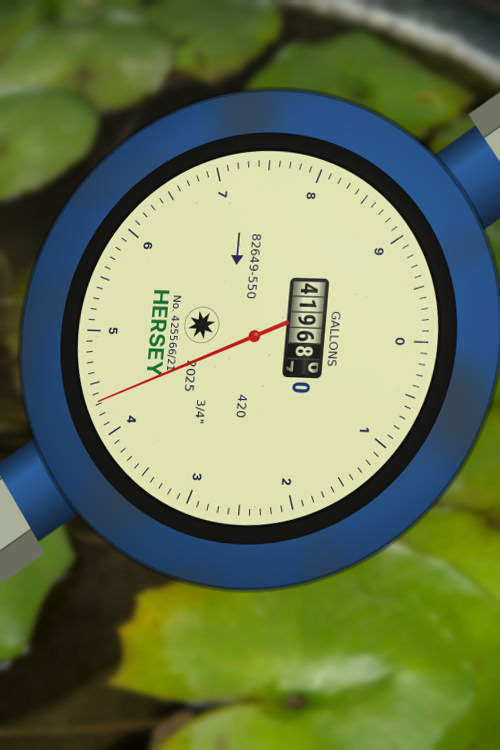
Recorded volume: **4196864.3** gal
